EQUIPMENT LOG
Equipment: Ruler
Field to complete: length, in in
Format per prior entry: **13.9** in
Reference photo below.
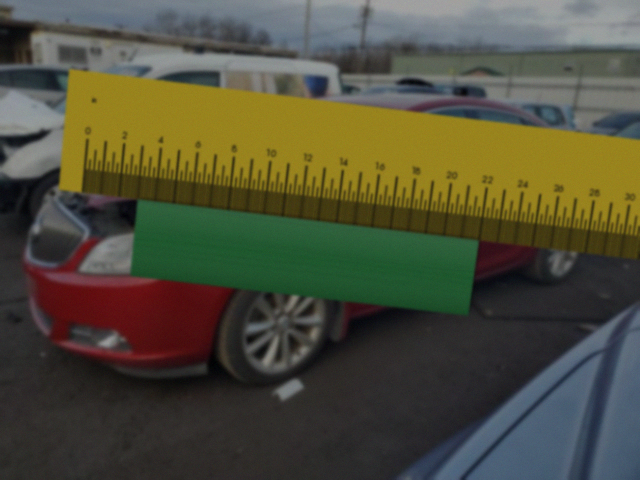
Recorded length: **19** in
